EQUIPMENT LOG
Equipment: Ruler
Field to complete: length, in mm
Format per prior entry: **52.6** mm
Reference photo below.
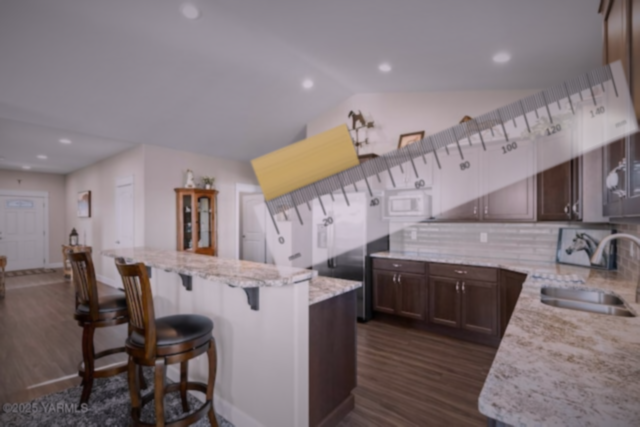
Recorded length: **40** mm
